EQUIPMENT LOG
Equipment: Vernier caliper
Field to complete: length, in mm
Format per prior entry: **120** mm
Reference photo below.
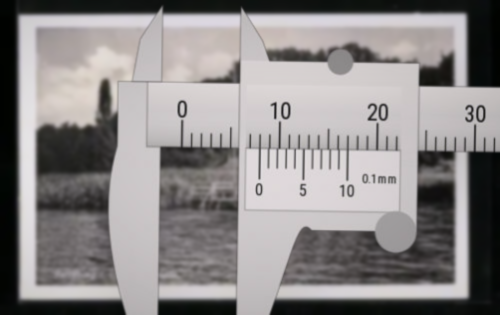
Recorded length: **8.0** mm
